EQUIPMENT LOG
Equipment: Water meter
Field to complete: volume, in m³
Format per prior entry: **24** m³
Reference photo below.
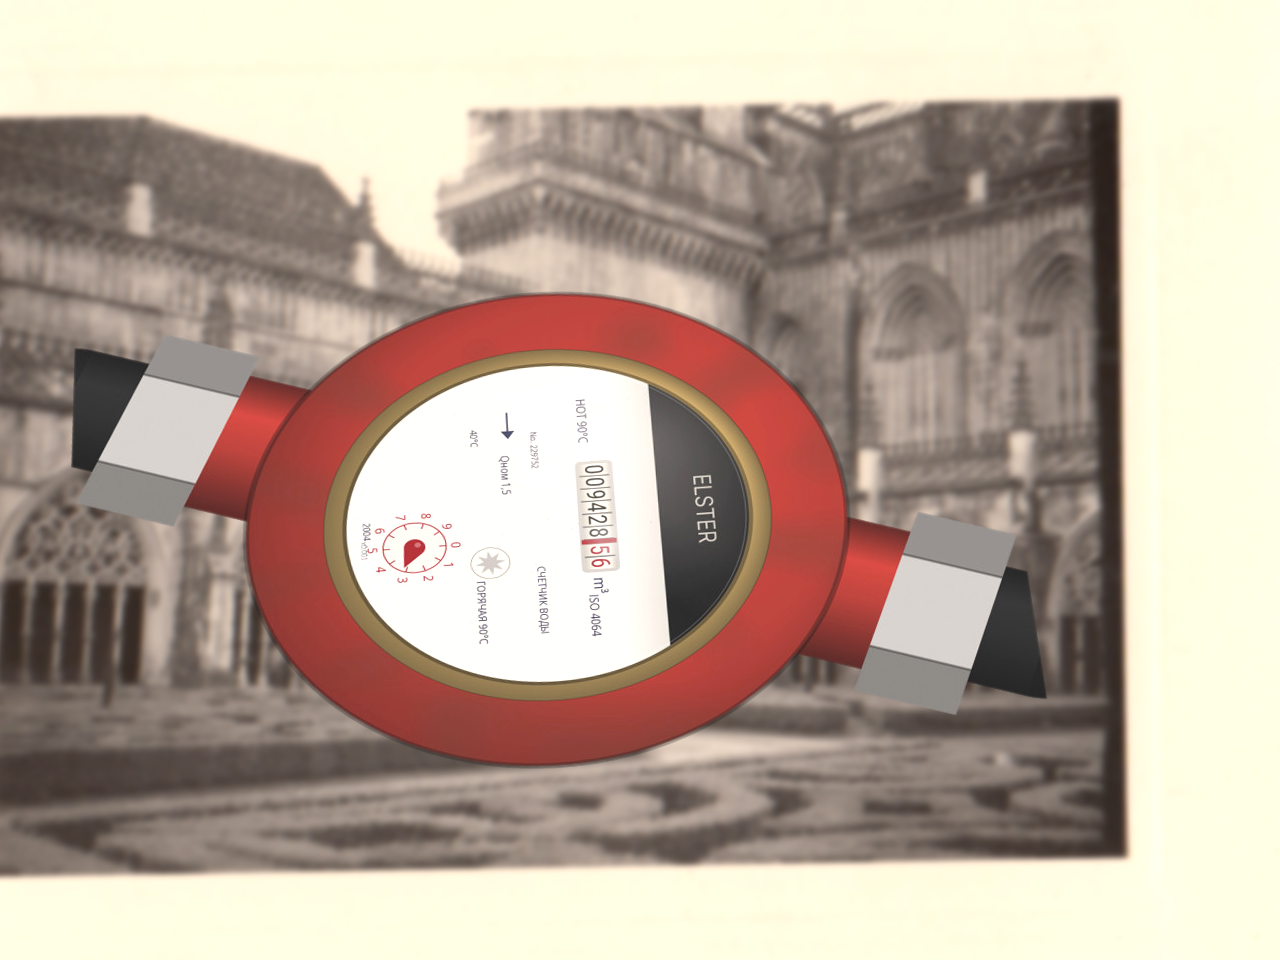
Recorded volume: **9428.563** m³
